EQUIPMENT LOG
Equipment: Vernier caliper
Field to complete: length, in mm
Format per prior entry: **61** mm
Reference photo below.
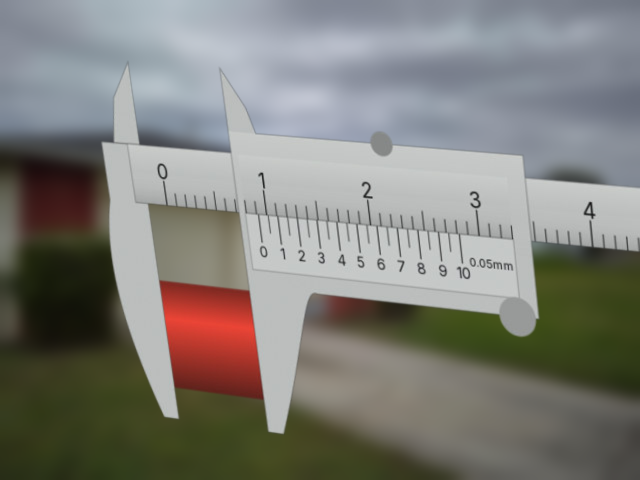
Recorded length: **9.2** mm
